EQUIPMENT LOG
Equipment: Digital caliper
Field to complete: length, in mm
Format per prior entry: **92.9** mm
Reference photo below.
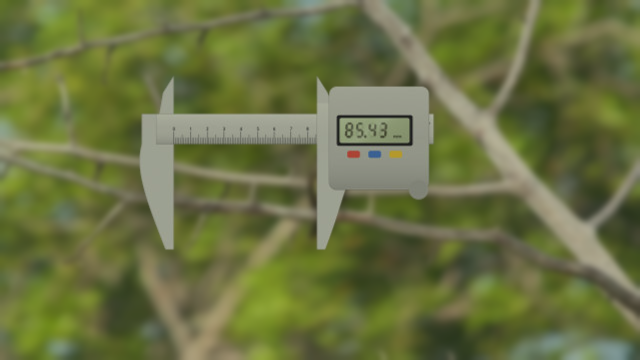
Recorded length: **85.43** mm
